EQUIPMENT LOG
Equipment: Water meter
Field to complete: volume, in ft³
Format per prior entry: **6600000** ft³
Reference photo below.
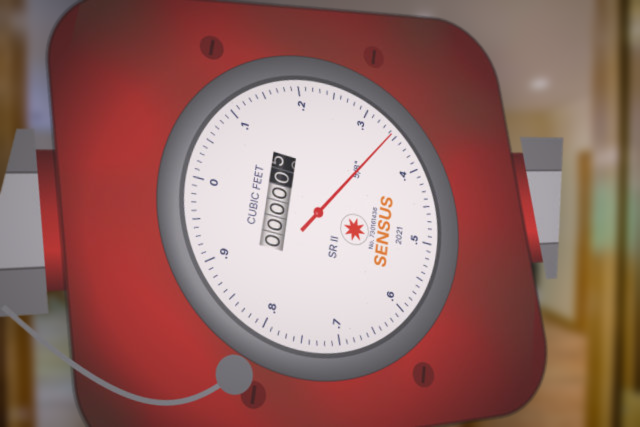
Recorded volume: **5.34** ft³
